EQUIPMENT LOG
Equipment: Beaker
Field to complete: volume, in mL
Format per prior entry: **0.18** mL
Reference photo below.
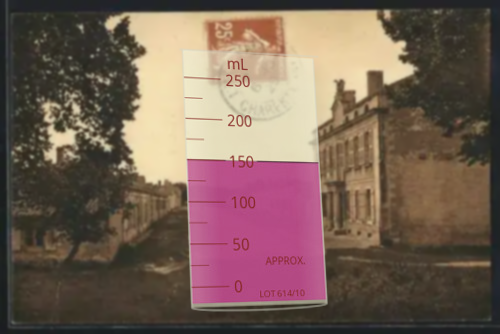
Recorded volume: **150** mL
